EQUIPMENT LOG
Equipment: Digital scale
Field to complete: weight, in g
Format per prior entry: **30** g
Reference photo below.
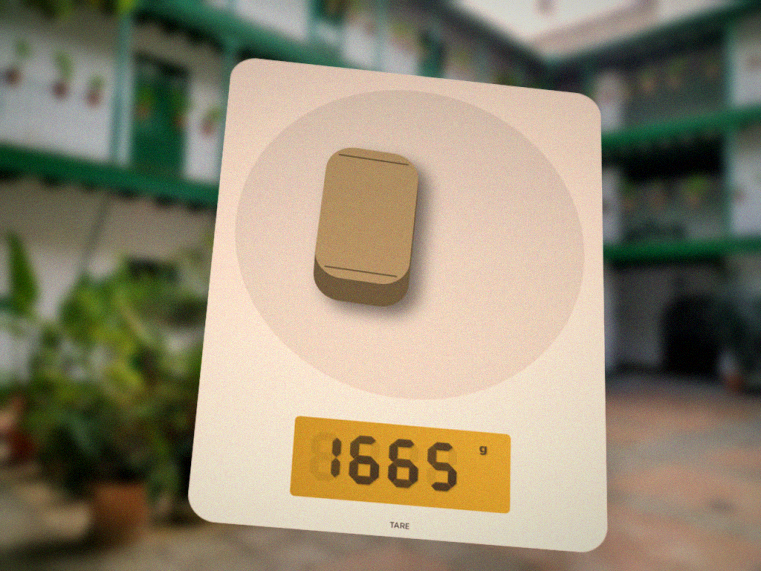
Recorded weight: **1665** g
